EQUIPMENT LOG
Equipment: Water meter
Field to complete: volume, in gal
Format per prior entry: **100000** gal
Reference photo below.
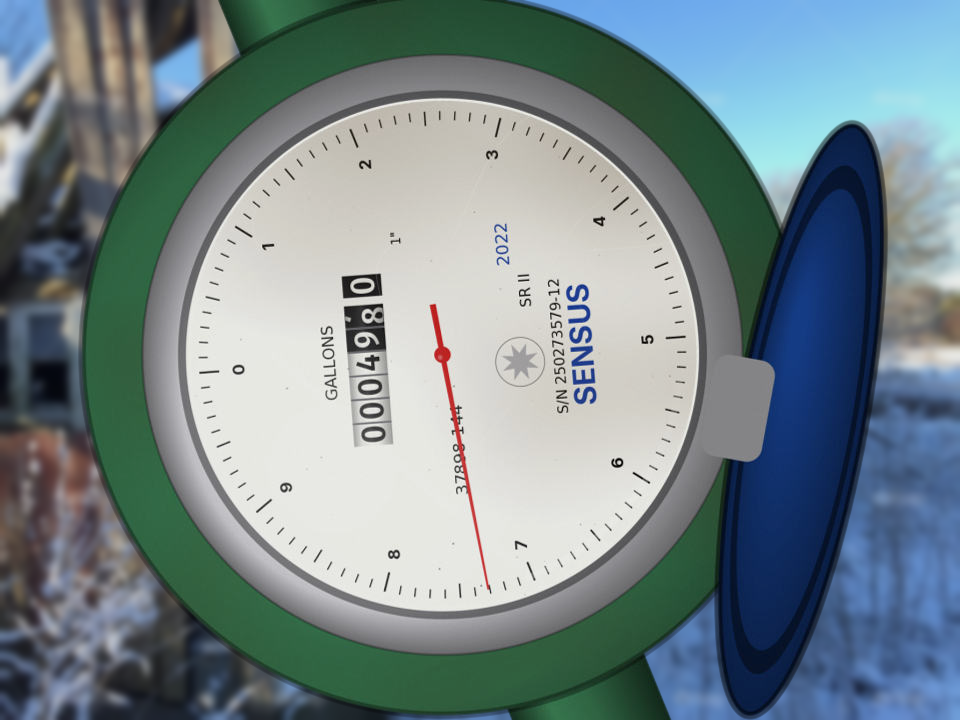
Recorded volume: **4977.3** gal
